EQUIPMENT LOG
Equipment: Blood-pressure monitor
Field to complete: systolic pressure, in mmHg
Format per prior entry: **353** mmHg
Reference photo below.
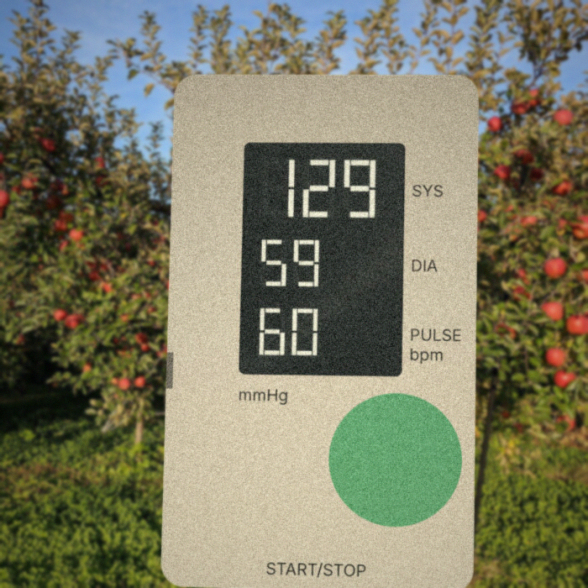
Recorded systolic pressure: **129** mmHg
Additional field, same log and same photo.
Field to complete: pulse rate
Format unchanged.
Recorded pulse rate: **60** bpm
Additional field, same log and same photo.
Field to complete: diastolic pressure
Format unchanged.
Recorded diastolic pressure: **59** mmHg
